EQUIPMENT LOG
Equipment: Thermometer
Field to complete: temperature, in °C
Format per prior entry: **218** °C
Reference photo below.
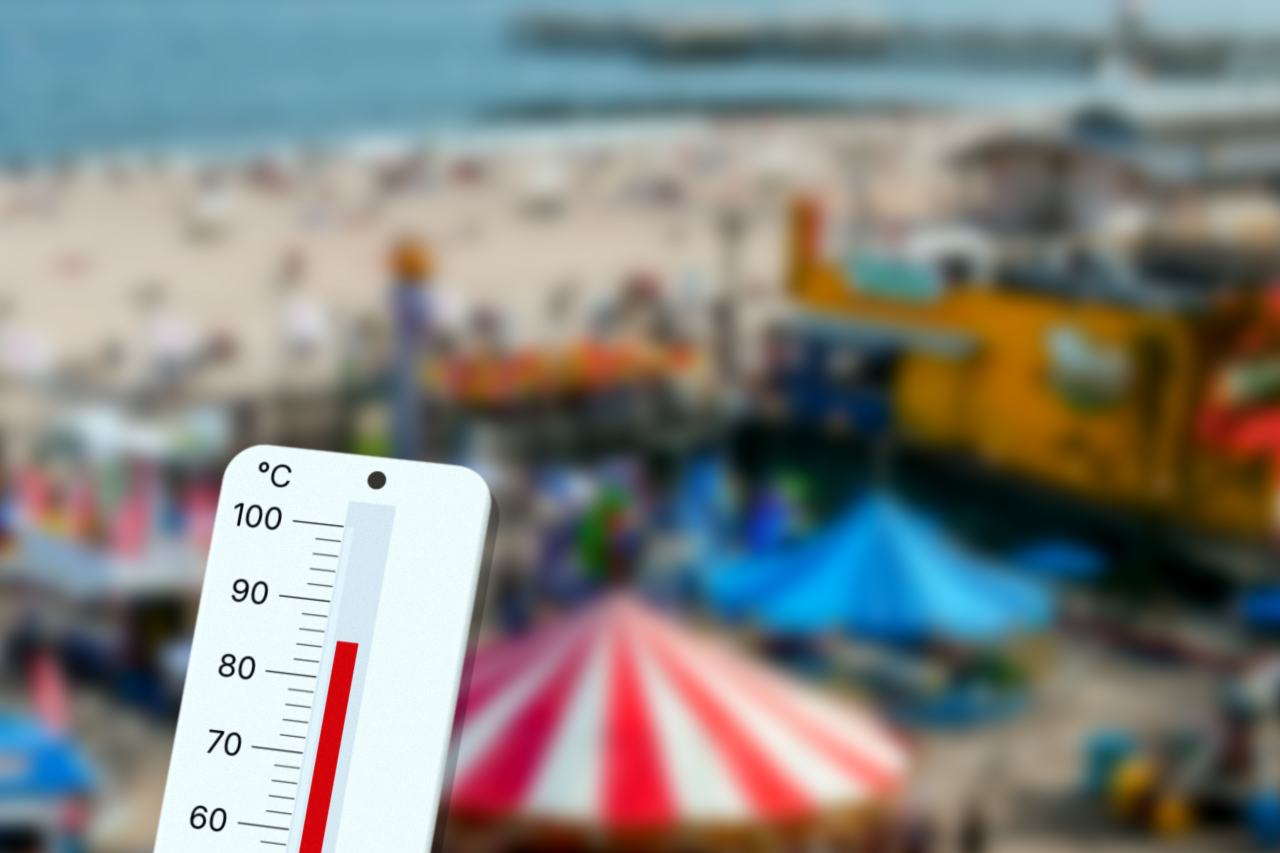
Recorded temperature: **85** °C
